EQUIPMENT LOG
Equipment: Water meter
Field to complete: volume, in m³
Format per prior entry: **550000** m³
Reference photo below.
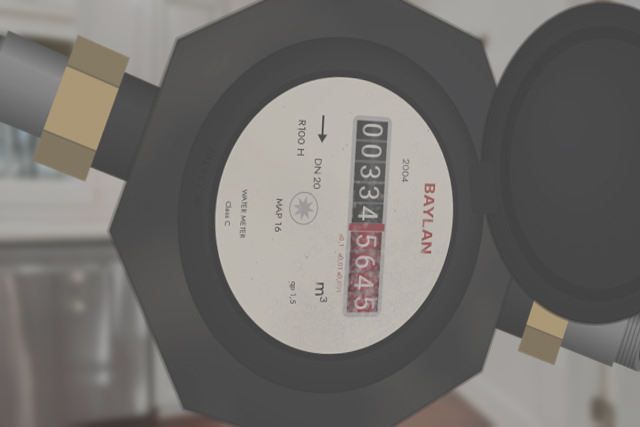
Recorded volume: **334.5645** m³
